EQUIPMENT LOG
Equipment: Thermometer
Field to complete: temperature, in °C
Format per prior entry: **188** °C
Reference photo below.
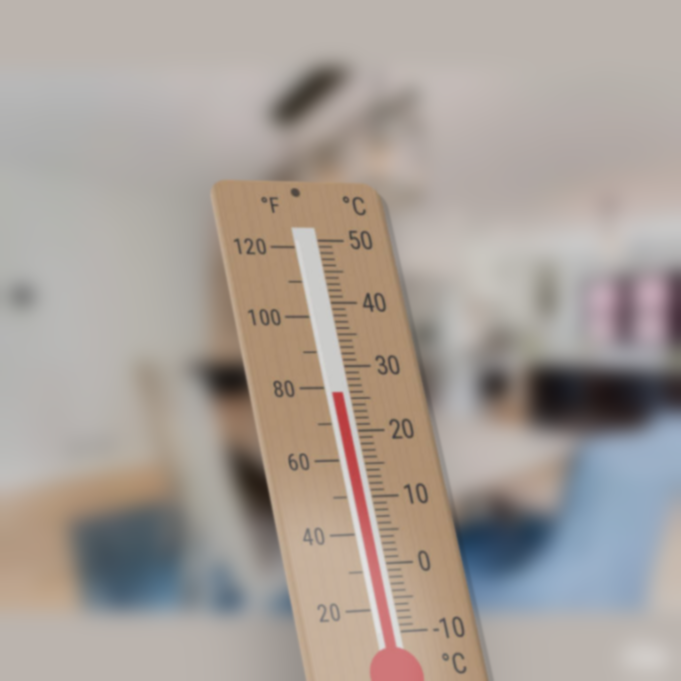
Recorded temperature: **26** °C
